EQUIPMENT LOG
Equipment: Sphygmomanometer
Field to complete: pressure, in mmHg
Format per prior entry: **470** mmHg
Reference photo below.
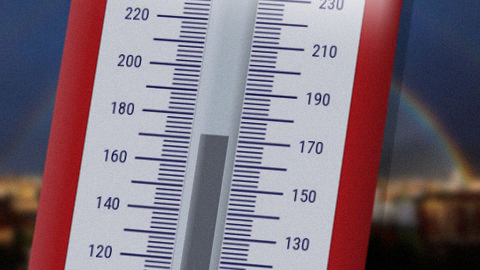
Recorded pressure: **172** mmHg
